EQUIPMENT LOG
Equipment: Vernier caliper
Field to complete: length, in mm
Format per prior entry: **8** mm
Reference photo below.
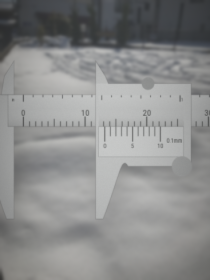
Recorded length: **13.2** mm
